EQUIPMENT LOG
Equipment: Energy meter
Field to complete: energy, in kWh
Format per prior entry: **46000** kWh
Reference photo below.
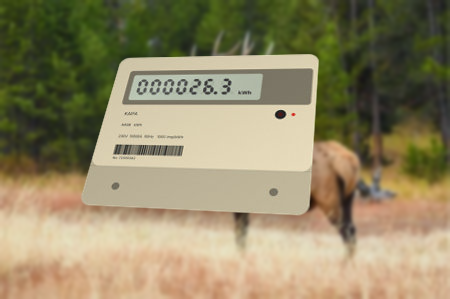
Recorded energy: **26.3** kWh
